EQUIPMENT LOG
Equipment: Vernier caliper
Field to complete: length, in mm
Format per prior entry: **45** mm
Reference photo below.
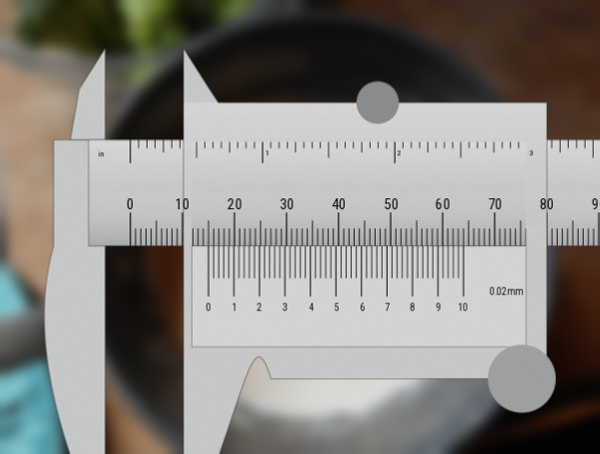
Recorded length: **15.0** mm
